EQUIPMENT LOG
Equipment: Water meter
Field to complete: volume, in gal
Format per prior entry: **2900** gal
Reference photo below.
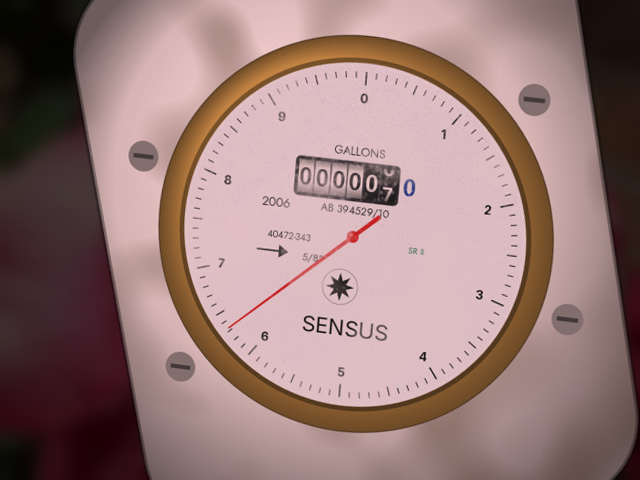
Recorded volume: **66.3** gal
